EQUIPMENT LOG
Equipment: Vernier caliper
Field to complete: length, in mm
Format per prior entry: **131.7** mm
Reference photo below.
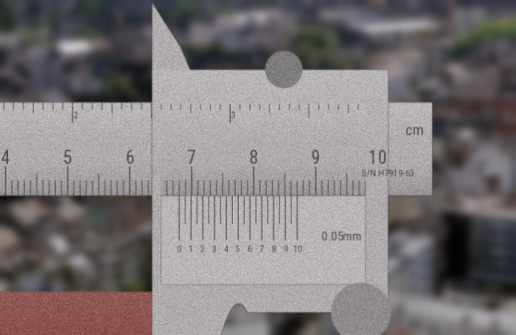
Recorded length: **68.0** mm
